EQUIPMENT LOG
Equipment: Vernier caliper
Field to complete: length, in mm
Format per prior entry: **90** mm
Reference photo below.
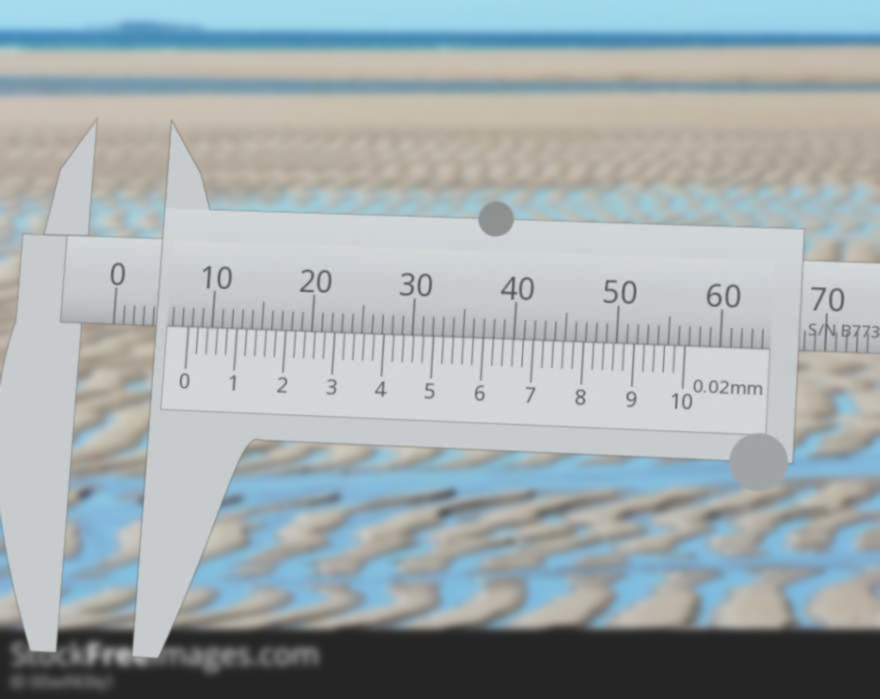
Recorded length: **7.6** mm
